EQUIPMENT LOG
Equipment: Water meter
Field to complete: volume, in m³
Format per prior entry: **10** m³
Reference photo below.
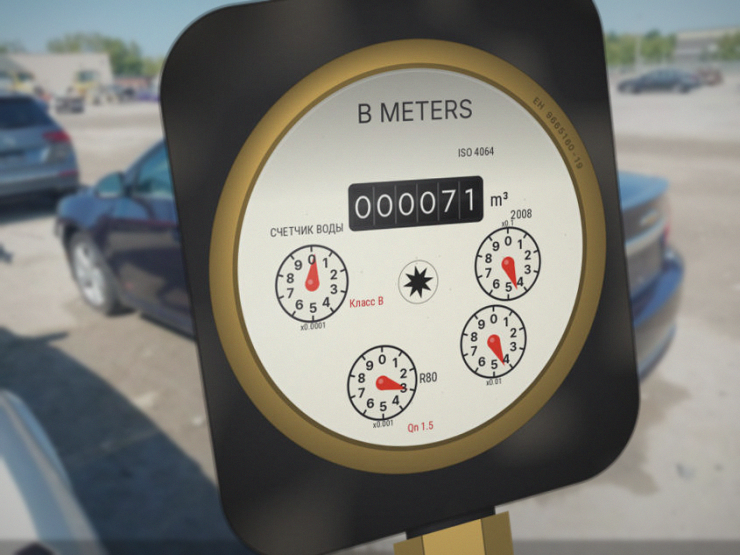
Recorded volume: **71.4430** m³
